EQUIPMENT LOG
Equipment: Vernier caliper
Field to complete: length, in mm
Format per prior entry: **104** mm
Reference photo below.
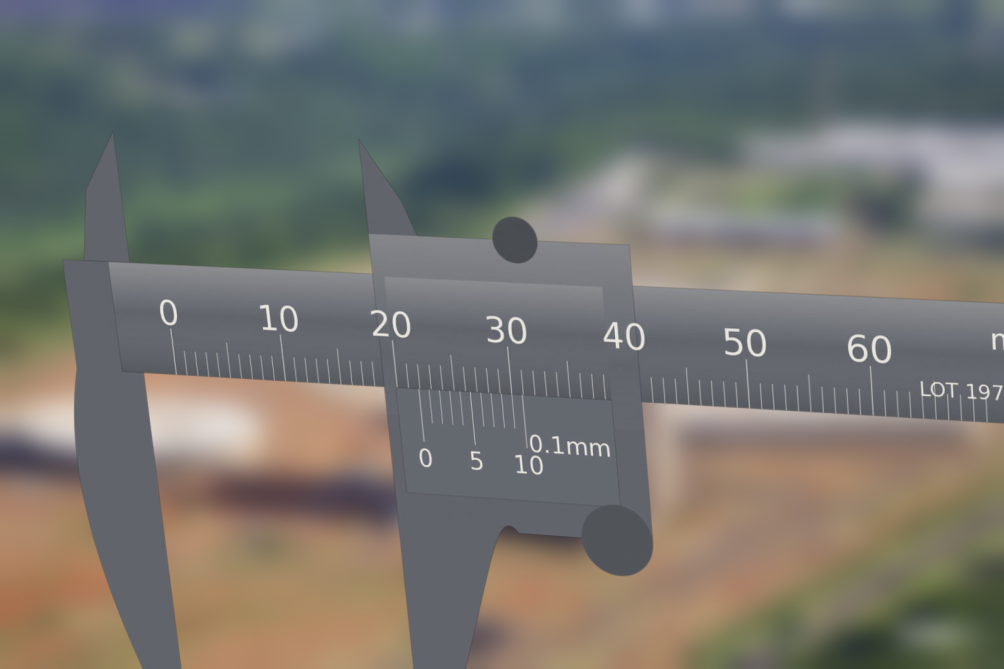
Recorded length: **21.9** mm
